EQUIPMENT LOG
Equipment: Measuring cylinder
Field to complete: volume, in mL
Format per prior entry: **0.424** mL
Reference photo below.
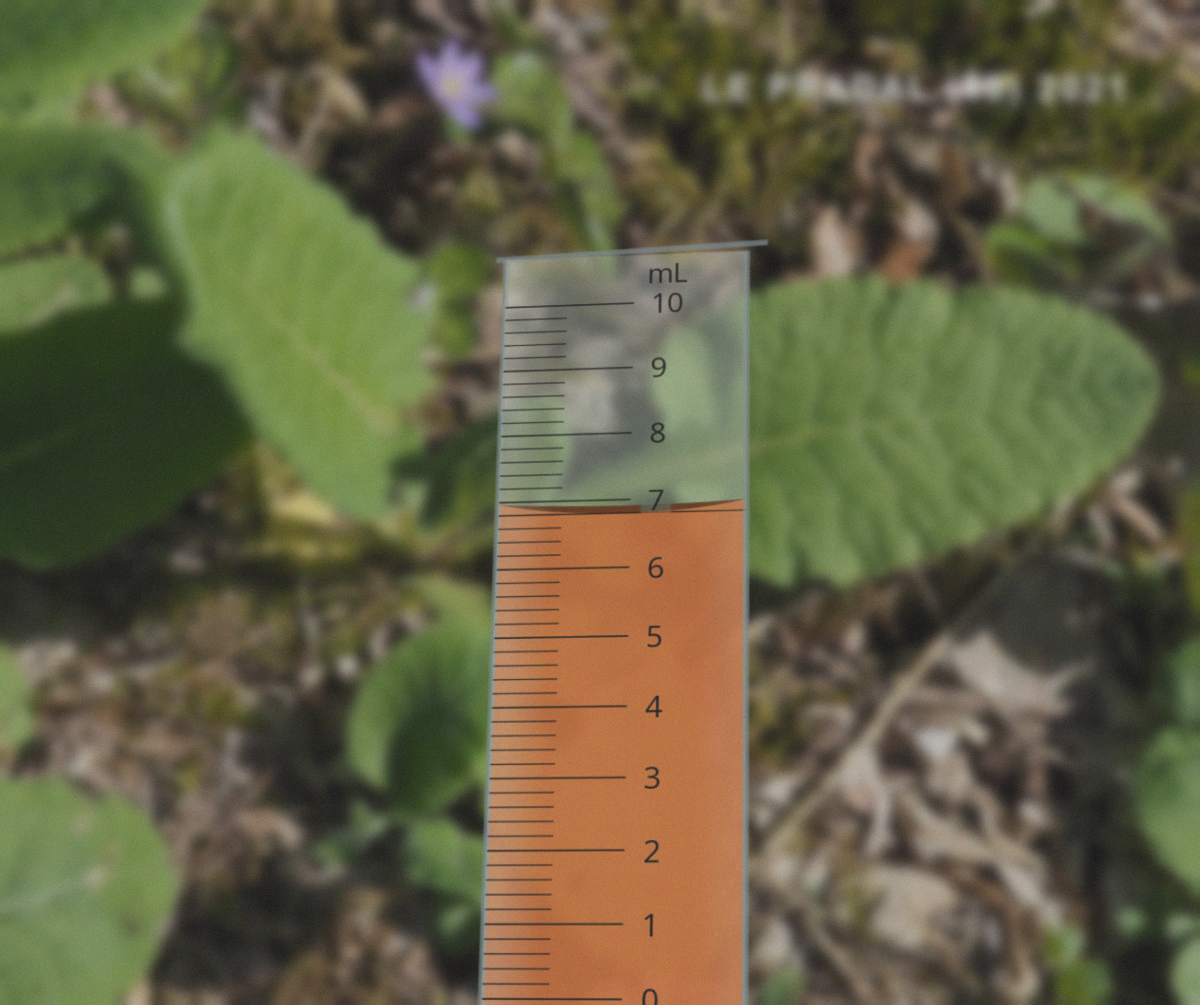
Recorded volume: **6.8** mL
